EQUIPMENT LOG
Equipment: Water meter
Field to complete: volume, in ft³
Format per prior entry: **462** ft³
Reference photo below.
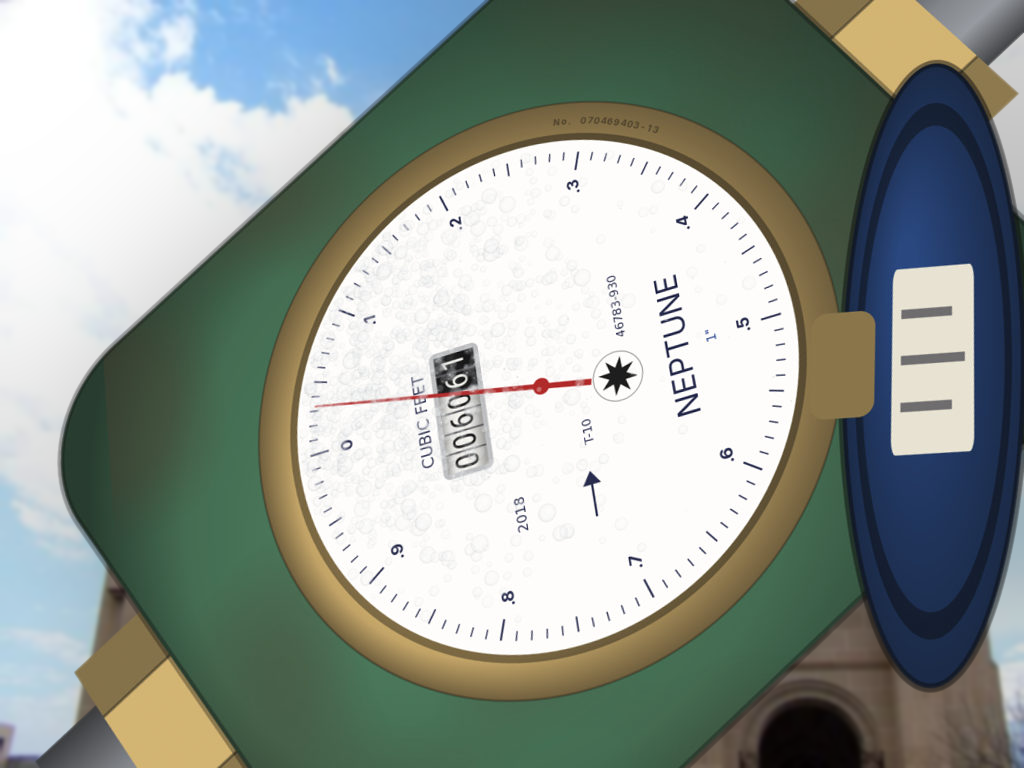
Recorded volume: **6061.03** ft³
